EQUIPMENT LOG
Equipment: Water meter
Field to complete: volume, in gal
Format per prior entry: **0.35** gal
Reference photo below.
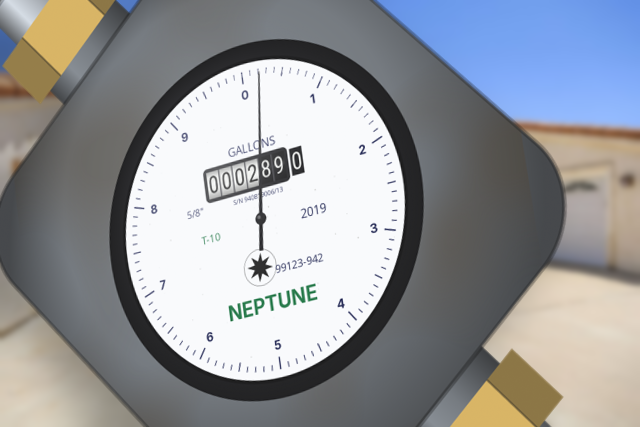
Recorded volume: **2890.2** gal
